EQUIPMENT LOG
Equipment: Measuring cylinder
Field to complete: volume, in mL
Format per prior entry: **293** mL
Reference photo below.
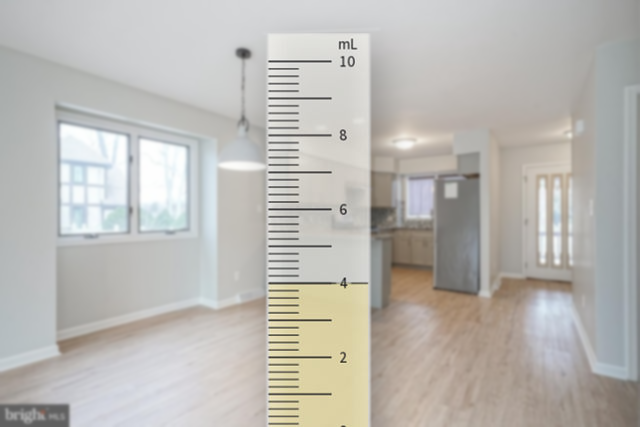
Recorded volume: **4** mL
